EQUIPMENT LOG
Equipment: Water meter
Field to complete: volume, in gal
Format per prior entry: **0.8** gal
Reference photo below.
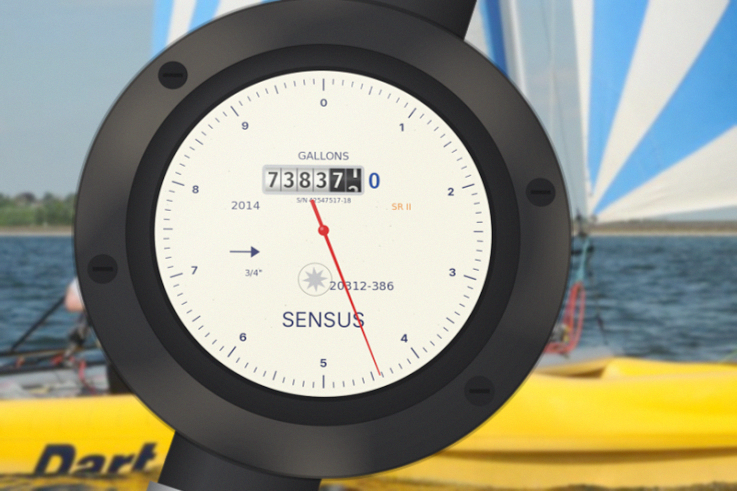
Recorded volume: **7383714.4** gal
